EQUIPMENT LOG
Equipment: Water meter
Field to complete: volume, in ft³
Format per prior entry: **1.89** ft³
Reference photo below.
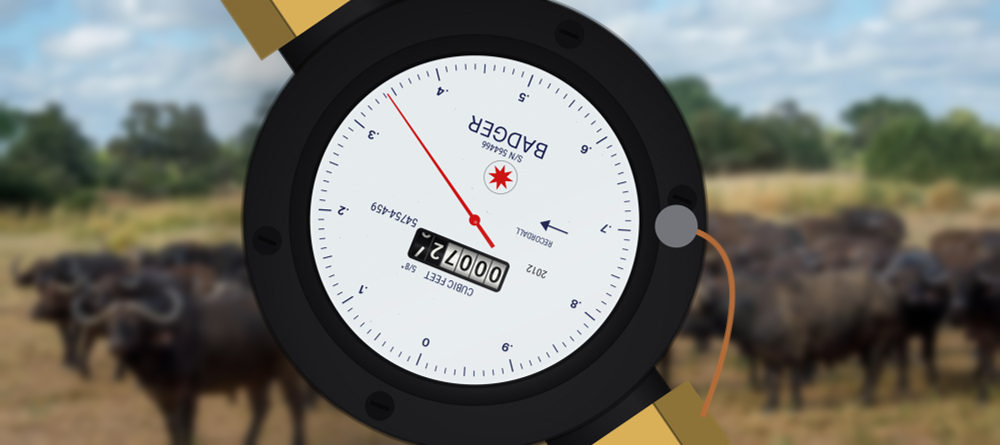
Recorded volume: **727.34** ft³
